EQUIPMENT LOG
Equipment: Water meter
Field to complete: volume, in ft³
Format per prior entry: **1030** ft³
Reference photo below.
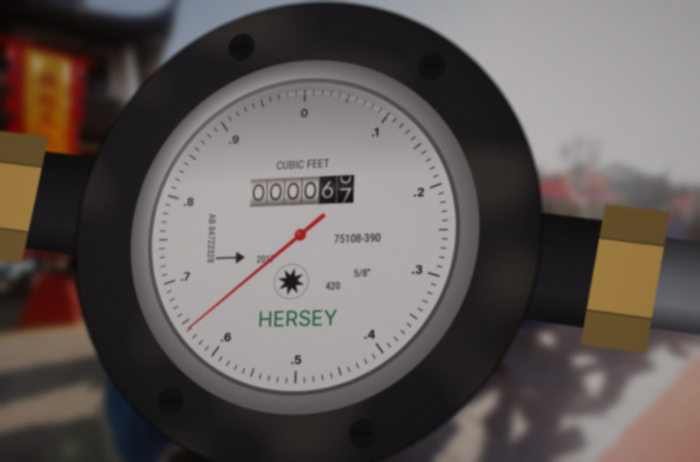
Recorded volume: **66.64** ft³
